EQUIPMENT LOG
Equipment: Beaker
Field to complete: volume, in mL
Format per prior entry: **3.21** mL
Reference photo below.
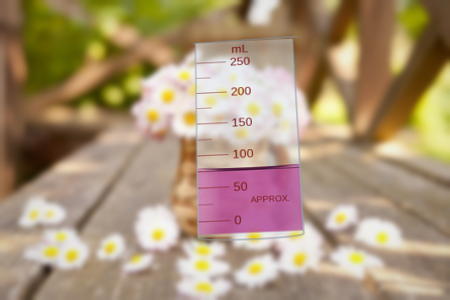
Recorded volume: **75** mL
